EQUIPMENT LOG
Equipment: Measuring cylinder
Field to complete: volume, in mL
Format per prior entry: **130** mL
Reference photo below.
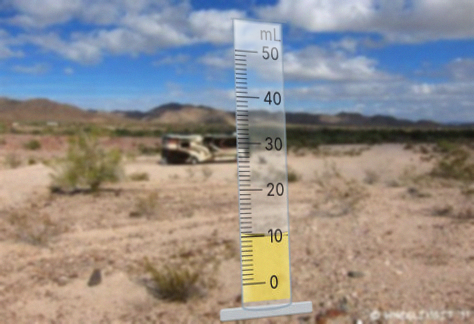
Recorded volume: **10** mL
